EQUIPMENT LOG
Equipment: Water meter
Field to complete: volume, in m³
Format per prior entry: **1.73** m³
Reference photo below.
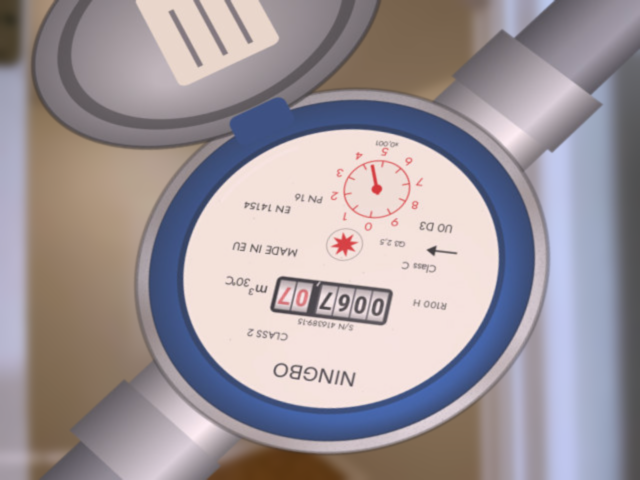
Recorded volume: **67.074** m³
